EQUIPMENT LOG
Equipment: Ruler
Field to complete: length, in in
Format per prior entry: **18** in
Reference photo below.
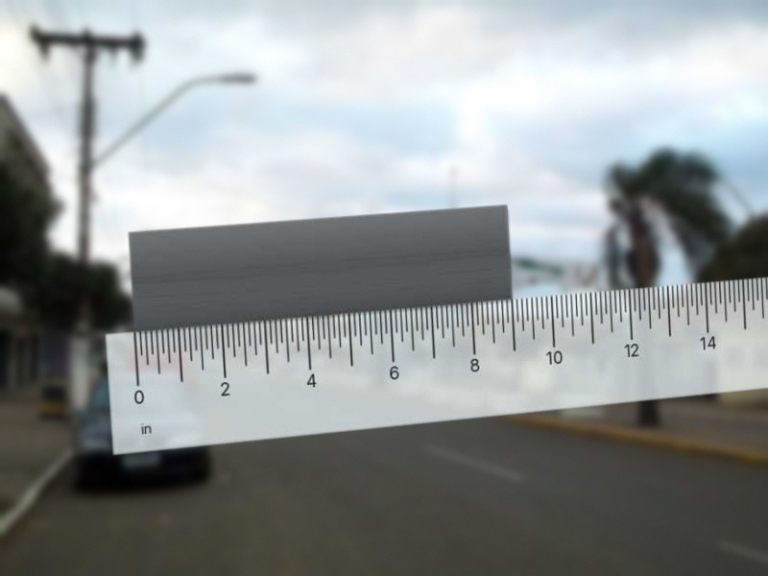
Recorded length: **9** in
